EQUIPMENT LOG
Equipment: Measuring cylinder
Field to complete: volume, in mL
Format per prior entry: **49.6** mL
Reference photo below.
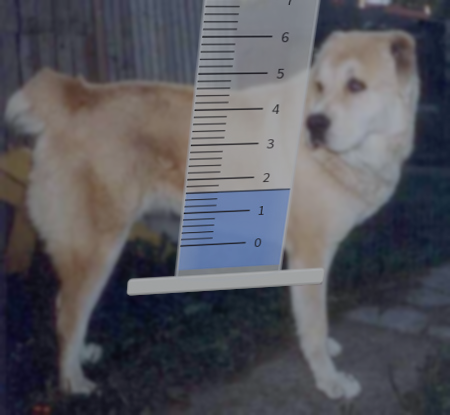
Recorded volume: **1.6** mL
